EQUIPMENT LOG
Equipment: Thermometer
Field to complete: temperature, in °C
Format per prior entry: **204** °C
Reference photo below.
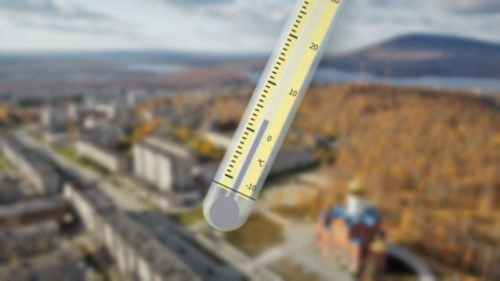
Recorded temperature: **3** °C
